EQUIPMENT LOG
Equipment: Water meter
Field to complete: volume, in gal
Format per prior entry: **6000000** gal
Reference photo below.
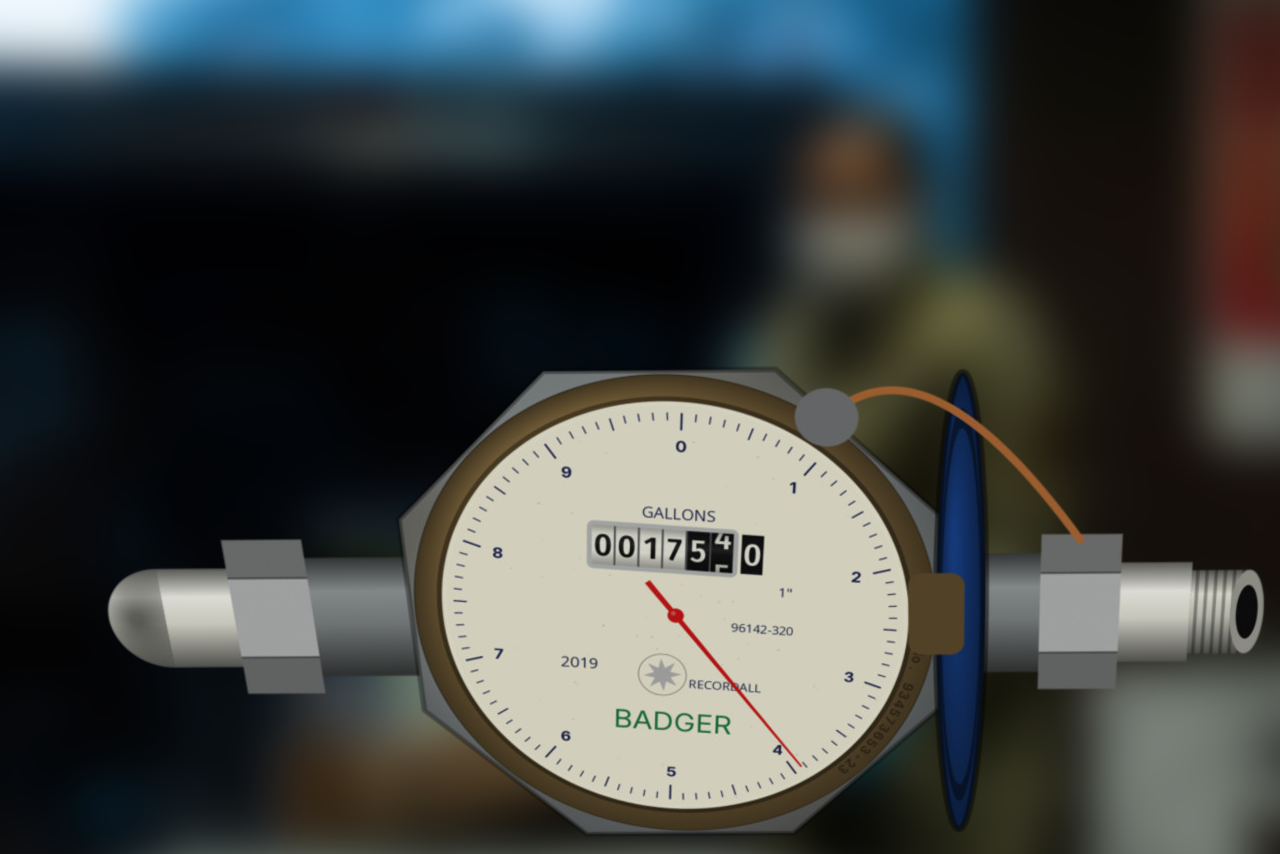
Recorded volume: **17543.9** gal
